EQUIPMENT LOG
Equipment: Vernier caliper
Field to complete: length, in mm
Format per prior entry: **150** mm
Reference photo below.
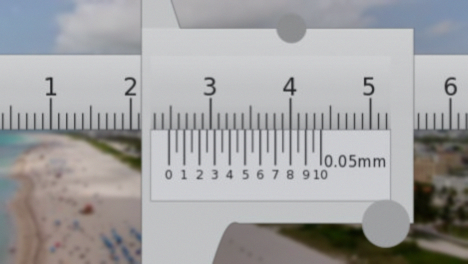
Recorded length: **24.8** mm
